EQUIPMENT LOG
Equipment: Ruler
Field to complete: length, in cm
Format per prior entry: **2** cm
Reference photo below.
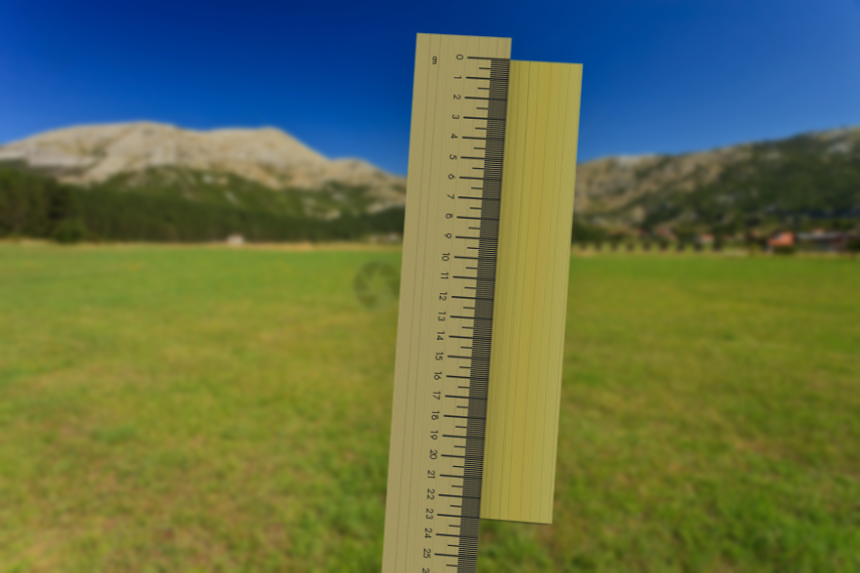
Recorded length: **23** cm
